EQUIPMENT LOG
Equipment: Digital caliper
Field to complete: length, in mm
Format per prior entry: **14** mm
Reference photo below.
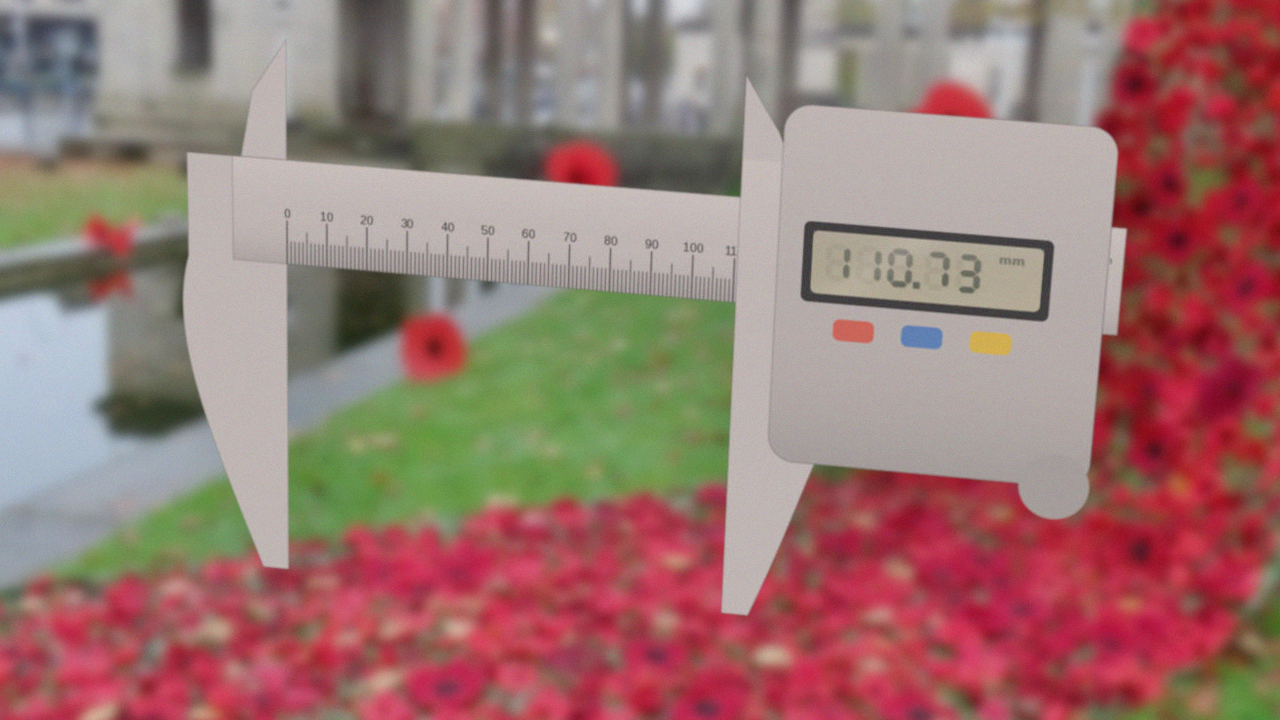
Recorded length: **110.73** mm
